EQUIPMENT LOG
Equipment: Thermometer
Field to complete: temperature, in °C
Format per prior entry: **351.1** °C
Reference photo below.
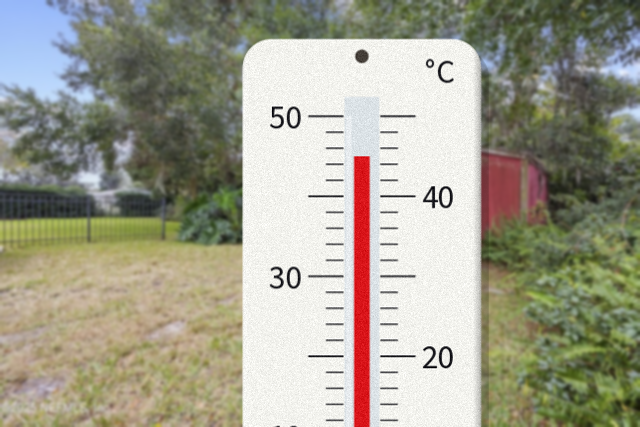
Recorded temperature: **45** °C
